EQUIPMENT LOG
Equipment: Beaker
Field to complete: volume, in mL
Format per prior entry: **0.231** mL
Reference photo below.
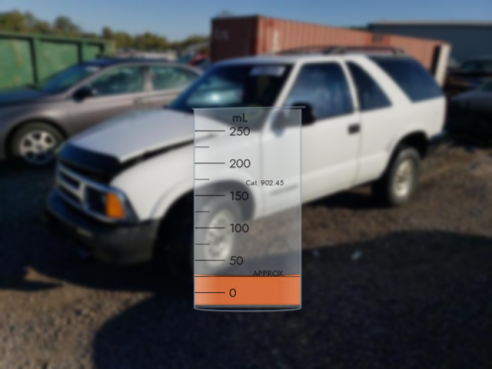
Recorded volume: **25** mL
